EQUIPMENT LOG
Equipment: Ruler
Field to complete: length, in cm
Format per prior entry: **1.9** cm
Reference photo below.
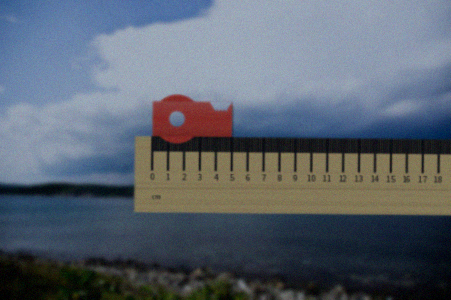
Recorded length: **5** cm
